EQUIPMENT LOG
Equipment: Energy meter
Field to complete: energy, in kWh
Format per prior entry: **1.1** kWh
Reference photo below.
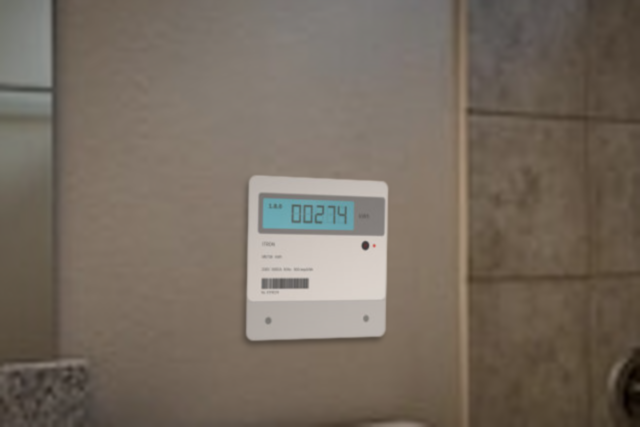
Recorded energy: **274** kWh
